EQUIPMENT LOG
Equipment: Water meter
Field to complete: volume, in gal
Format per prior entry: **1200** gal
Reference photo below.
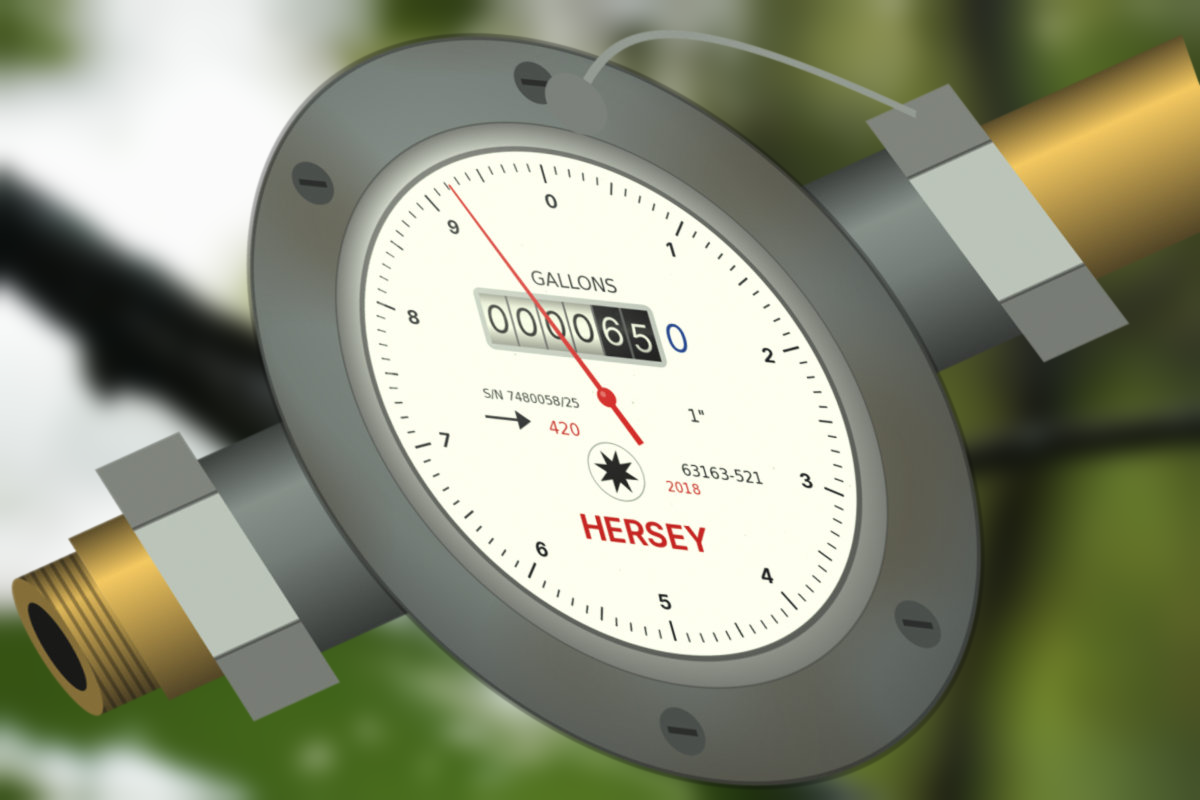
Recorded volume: **649.2** gal
